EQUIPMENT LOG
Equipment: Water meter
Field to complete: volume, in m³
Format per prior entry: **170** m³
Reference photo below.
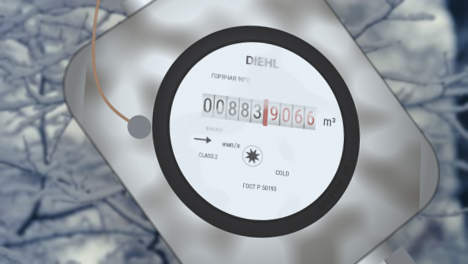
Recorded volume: **883.9066** m³
